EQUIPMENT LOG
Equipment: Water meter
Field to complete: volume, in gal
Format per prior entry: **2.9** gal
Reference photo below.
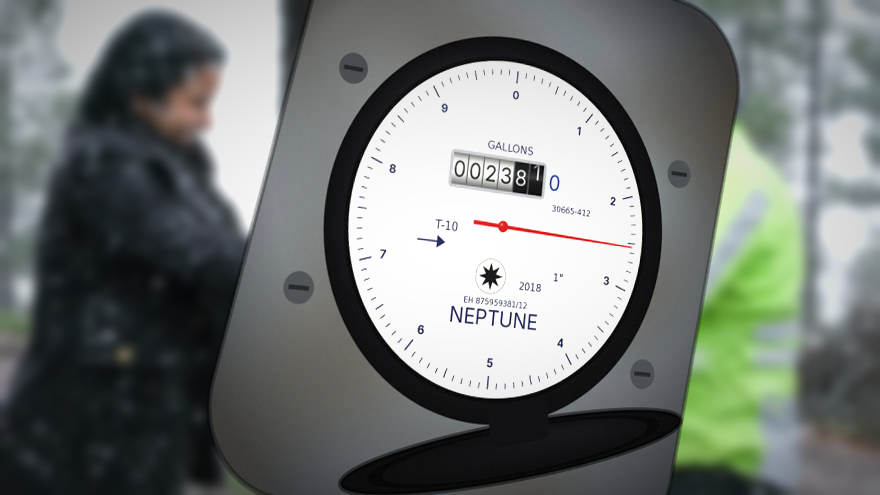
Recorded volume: **23812.5** gal
